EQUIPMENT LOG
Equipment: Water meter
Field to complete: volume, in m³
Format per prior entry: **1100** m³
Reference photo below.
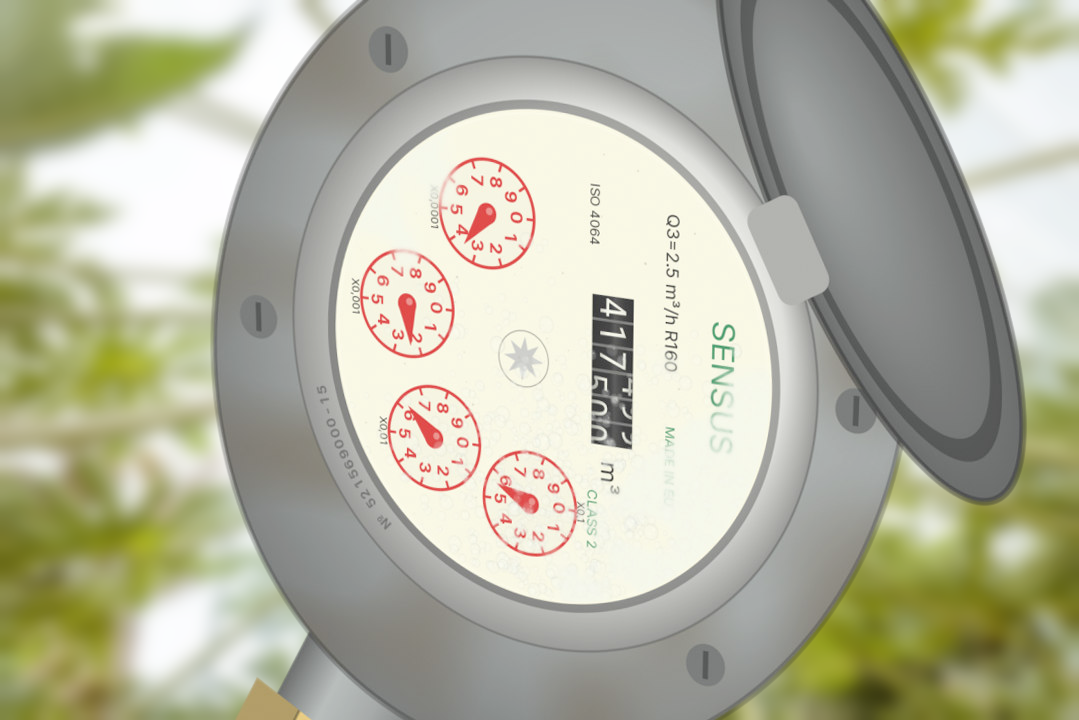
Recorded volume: **417499.5623** m³
